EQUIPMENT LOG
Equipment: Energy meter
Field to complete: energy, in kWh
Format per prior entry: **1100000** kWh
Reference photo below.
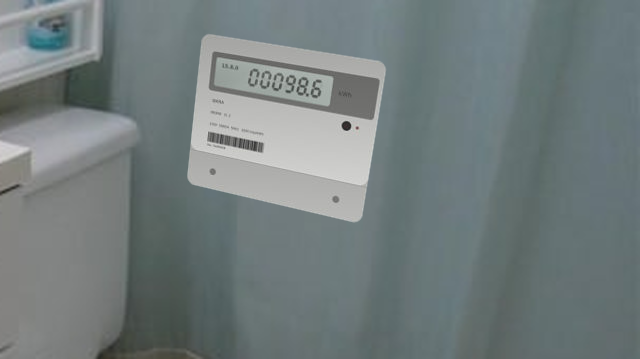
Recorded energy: **98.6** kWh
